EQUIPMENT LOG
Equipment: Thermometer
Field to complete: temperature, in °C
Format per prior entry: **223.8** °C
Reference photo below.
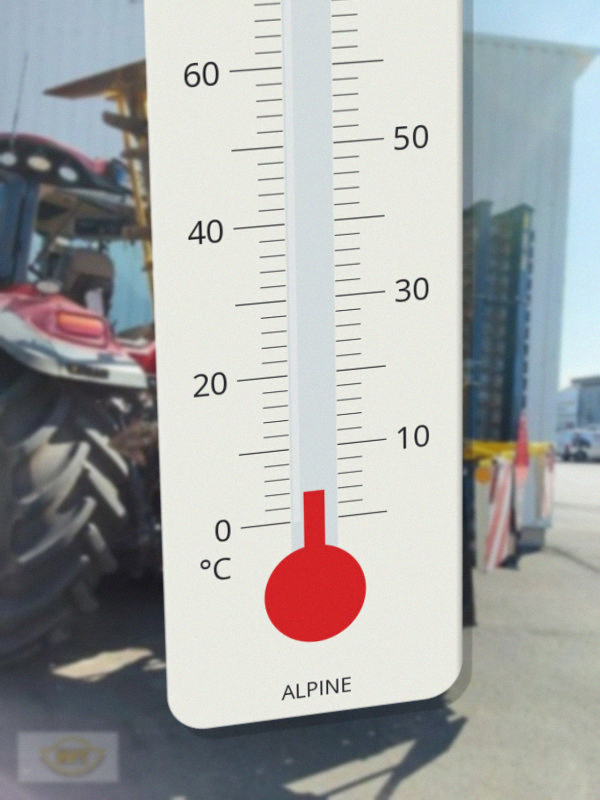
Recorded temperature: **4** °C
